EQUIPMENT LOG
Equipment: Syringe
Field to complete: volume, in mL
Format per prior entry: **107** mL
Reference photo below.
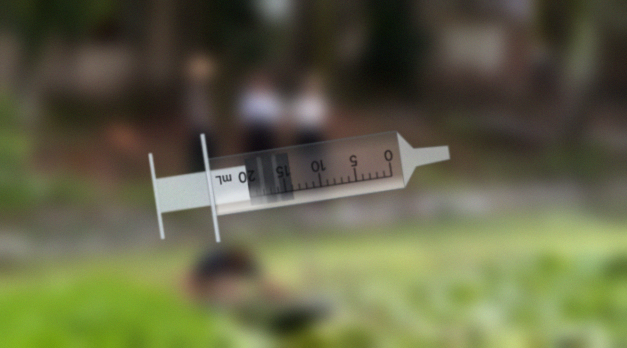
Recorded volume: **14** mL
